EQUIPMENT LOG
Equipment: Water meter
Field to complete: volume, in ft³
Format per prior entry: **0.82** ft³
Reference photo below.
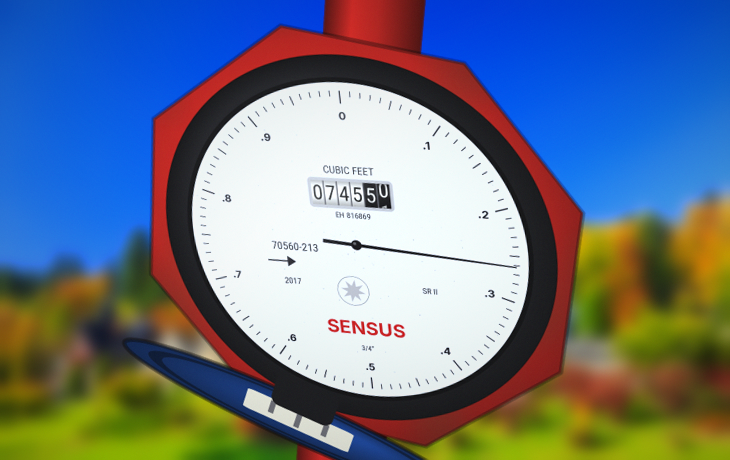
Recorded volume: **74550.26** ft³
